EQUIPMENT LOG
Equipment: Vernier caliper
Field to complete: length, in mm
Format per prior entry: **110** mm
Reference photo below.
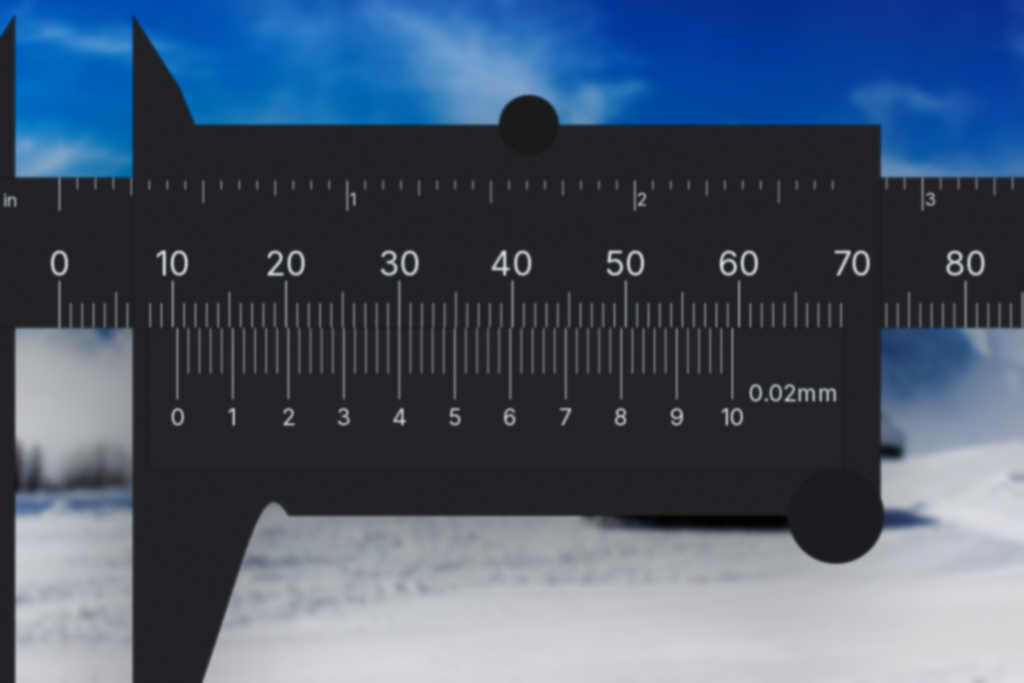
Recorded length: **10.4** mm
